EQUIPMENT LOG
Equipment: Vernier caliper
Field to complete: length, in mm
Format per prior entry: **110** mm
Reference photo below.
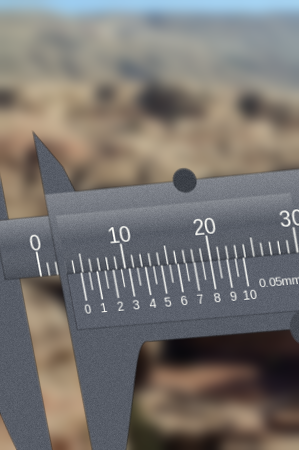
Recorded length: **4.8** mm
